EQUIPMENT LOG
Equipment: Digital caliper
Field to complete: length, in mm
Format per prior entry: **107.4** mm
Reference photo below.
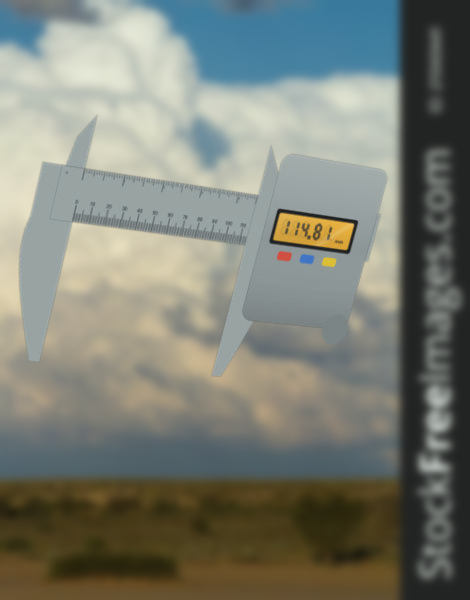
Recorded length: **114.81** mm
